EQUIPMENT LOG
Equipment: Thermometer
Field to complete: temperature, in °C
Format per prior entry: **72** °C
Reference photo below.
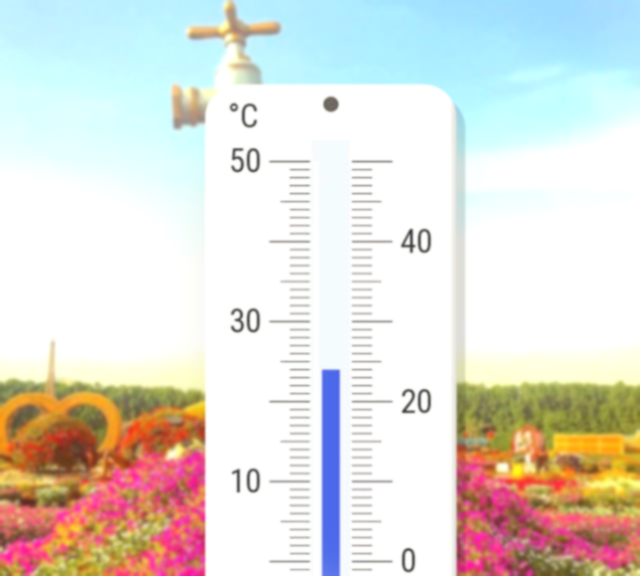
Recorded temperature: **24** °C
